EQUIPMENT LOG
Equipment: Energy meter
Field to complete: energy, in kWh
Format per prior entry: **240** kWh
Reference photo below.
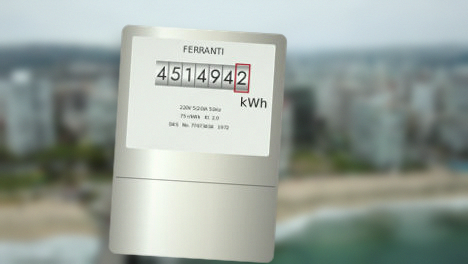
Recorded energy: **451494.2** kWh
